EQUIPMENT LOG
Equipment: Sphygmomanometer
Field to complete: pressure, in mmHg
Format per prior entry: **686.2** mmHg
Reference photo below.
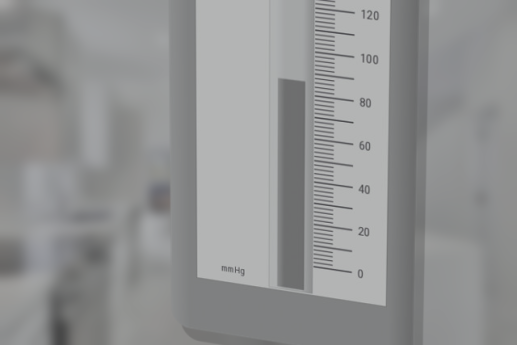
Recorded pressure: **86** mmHg
